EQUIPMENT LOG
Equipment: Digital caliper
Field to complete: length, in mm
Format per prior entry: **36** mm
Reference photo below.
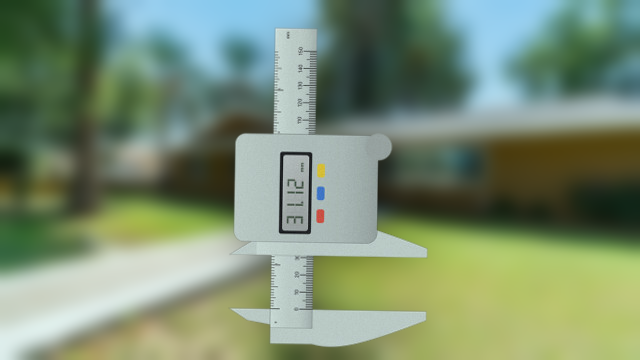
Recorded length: **31.12** mm
